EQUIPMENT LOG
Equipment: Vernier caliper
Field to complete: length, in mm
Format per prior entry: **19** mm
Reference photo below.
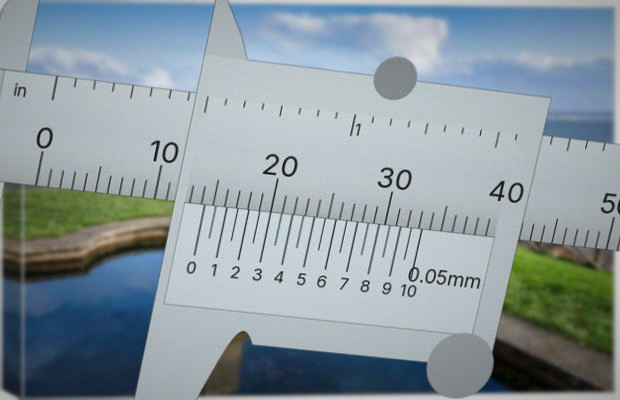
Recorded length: **14.3** mm
